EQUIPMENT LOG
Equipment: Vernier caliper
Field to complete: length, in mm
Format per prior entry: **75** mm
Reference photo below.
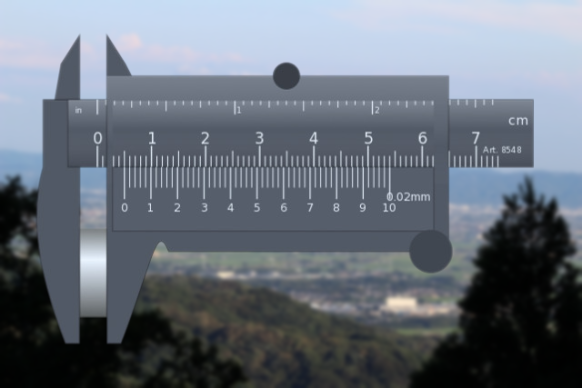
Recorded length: **5.0** mm
